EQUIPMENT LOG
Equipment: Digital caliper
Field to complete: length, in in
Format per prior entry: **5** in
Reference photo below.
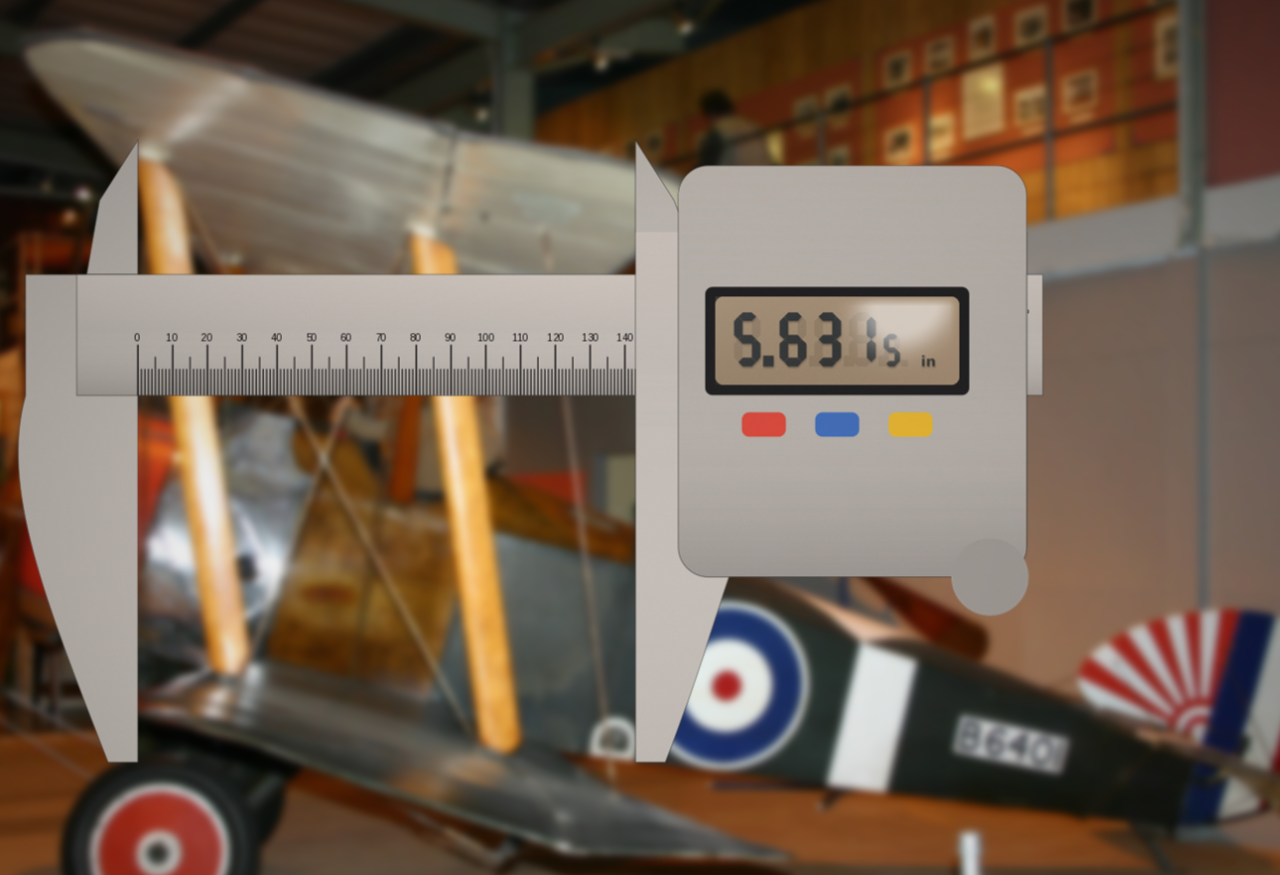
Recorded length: **5.6315** in
